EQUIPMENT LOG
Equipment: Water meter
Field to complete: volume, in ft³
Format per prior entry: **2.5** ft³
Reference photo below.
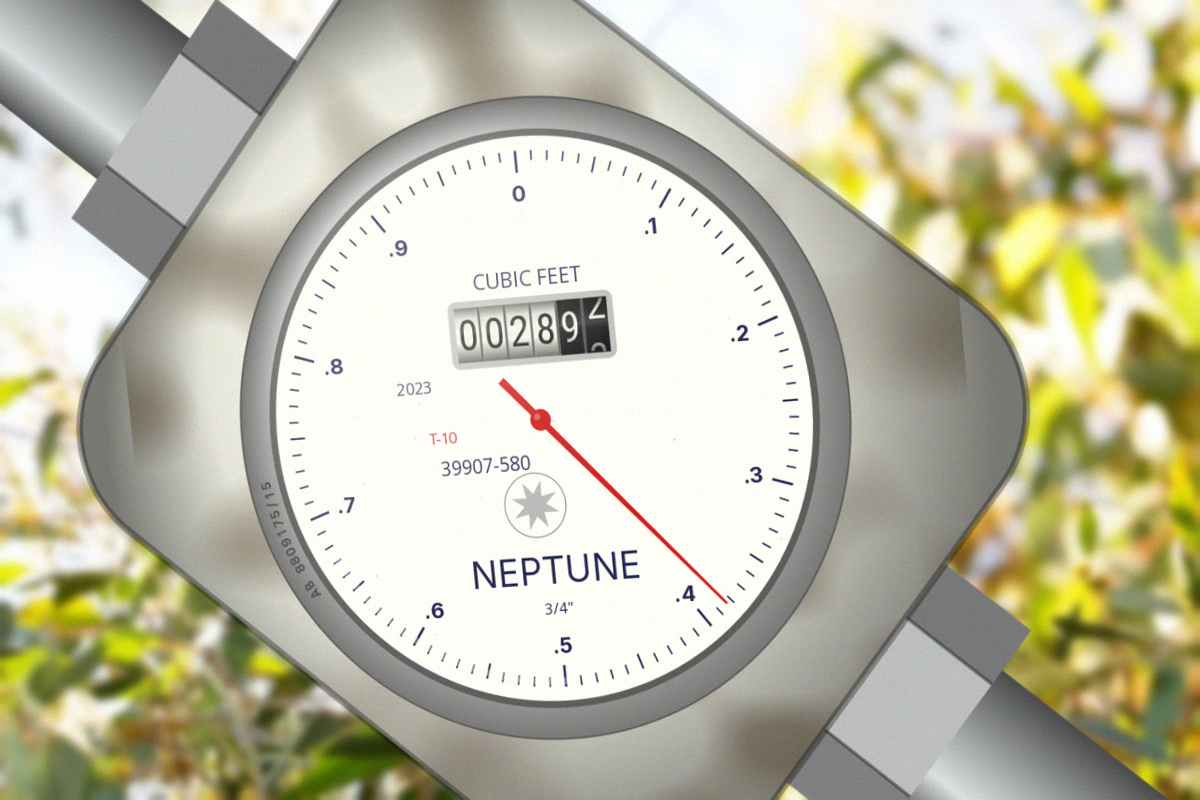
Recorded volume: **2892.38** ft³
